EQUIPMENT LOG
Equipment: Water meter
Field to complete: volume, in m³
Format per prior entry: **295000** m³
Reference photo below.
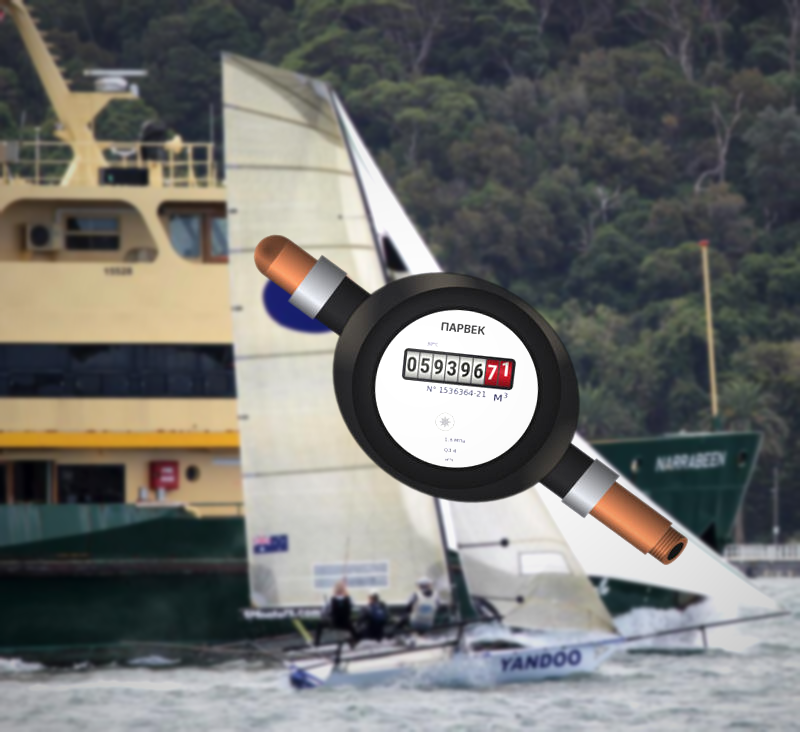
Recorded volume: **59396.71** m³
